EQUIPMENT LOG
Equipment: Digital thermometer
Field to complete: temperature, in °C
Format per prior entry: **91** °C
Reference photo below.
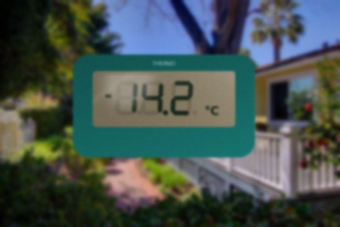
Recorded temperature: **-14.2** °C
